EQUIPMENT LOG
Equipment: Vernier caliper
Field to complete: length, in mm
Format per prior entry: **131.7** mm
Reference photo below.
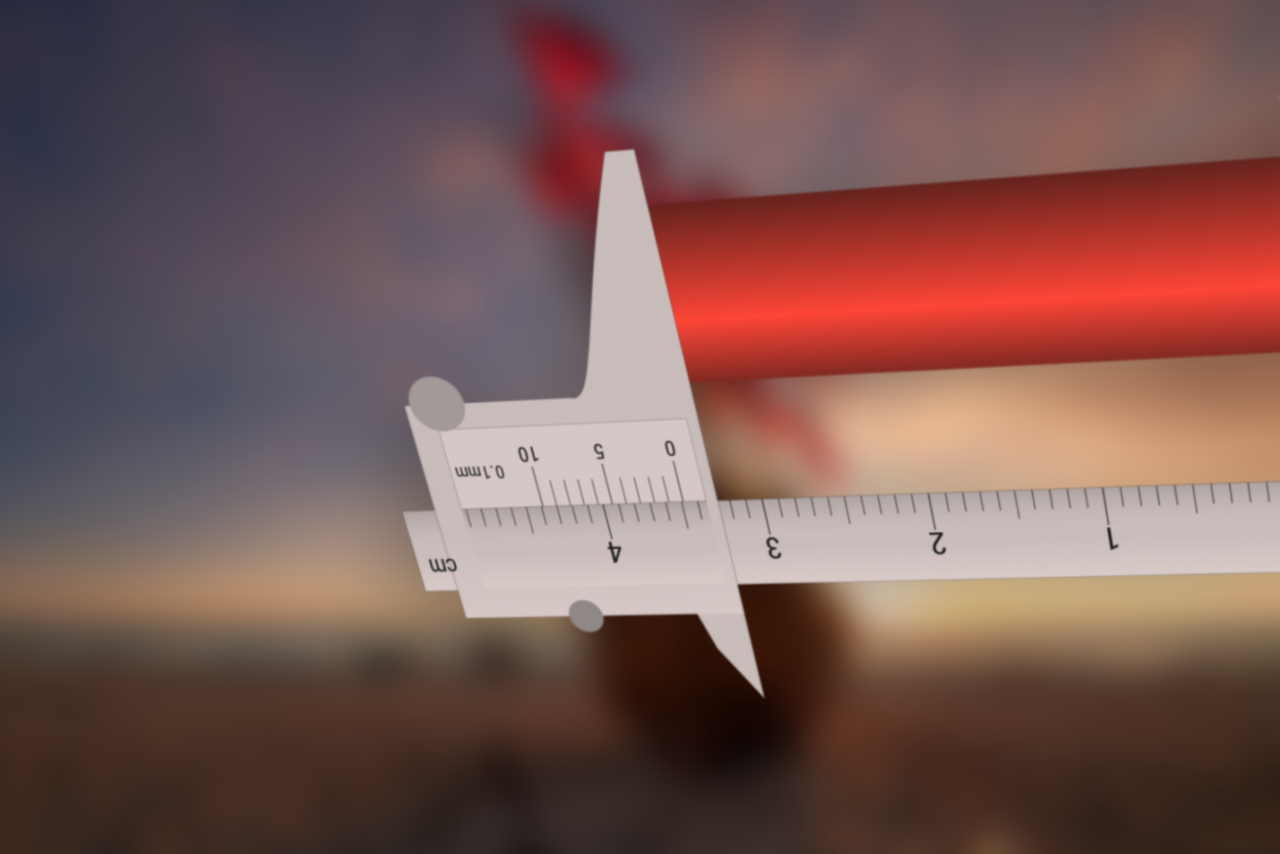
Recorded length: **34.9** mm
